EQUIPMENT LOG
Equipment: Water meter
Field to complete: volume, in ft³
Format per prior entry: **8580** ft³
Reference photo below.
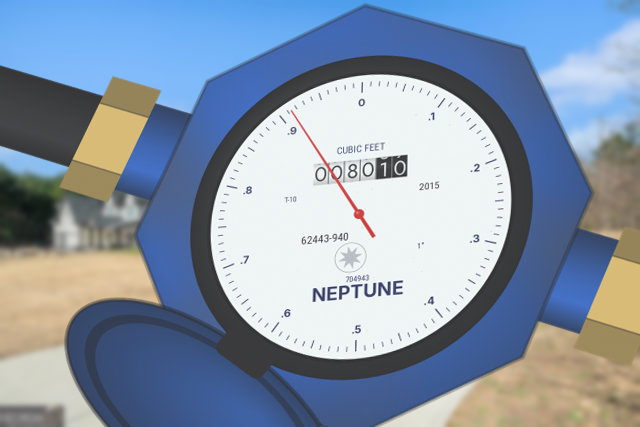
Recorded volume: **8009.91** ft³
